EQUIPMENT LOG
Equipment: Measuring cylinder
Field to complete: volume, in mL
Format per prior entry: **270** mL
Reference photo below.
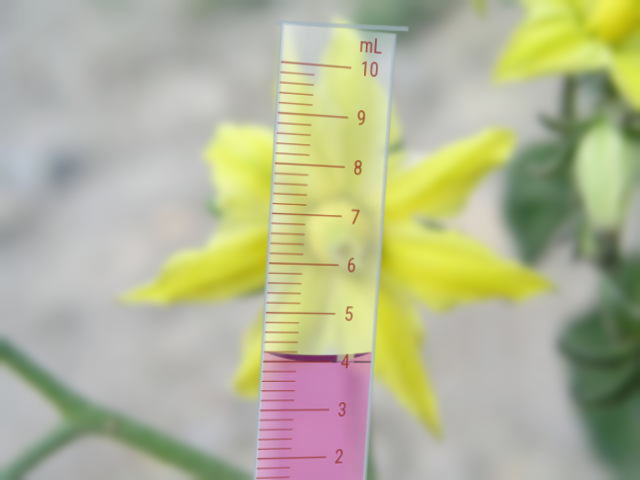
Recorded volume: **4** mL
